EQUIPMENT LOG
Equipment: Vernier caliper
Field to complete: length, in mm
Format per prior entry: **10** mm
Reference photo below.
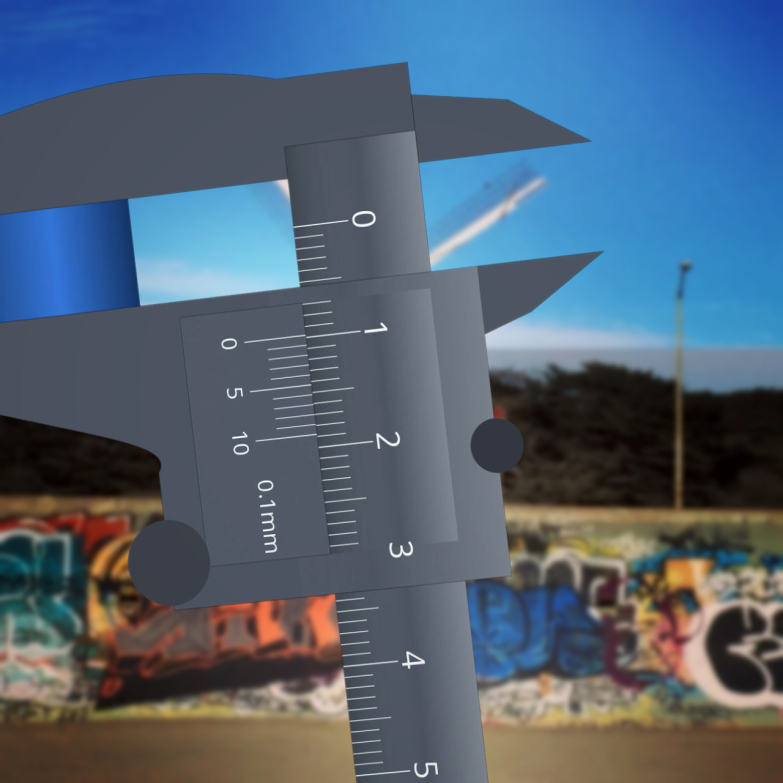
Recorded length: **9.8** mm
